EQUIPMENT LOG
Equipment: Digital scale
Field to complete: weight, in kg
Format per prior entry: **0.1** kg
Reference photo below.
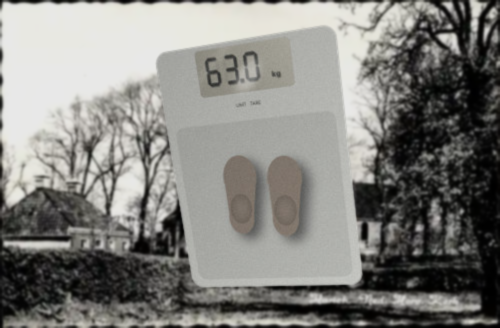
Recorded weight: **63.0** kg
